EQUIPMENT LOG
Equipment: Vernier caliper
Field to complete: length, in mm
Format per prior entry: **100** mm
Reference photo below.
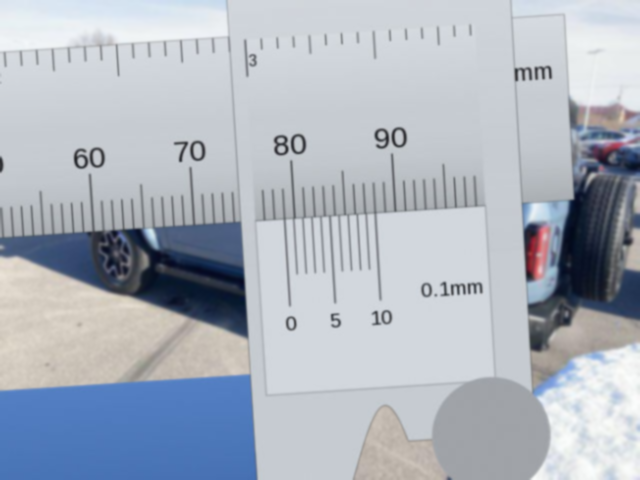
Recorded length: **79.0** mm
